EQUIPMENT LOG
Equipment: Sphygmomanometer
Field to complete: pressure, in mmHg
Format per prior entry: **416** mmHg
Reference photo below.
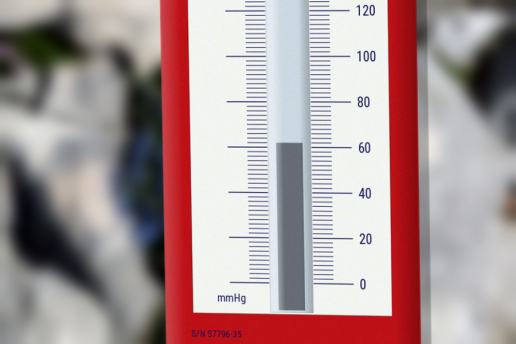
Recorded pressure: **62** mmHg
